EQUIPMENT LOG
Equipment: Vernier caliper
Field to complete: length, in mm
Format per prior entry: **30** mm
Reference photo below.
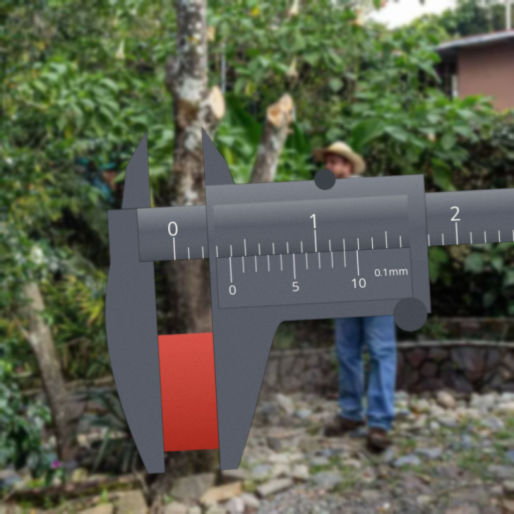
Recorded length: **3.9** mm
